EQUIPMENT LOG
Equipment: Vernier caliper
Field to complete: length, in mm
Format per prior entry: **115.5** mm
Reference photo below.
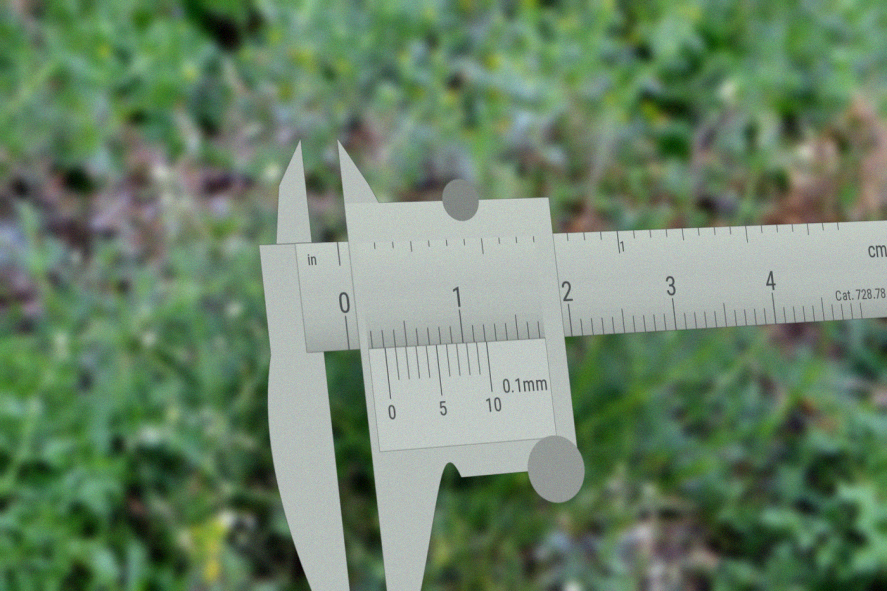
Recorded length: **3.1** mm
